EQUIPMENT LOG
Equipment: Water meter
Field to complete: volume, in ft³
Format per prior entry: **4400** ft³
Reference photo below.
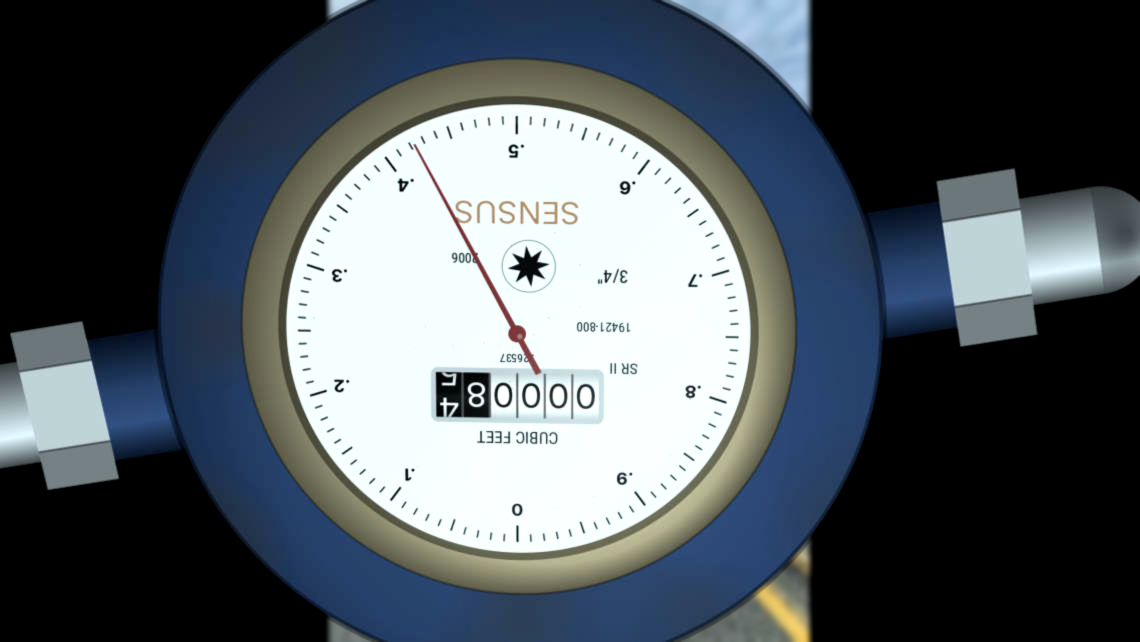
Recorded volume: **84.42** ft³
